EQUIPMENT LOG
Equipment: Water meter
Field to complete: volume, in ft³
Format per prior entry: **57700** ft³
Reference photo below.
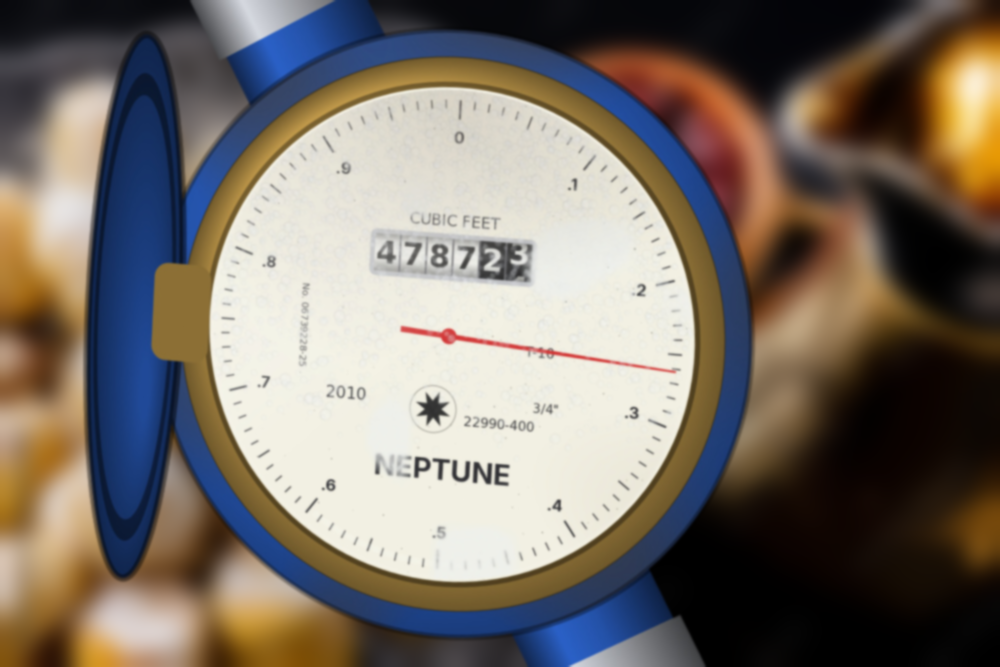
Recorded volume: **478723.26** ft³
